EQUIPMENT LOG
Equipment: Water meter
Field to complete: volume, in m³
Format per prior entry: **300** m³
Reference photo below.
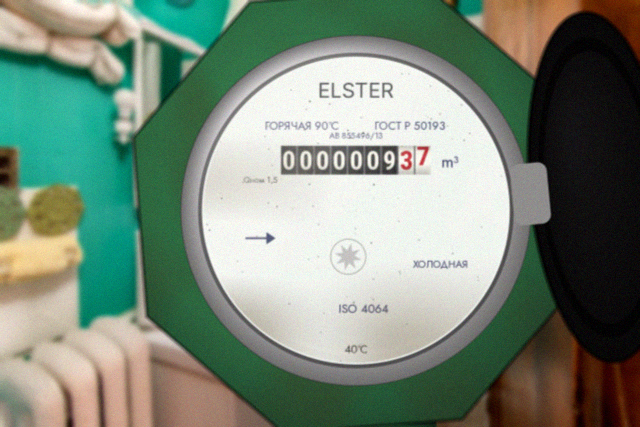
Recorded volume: **9.37** m³
